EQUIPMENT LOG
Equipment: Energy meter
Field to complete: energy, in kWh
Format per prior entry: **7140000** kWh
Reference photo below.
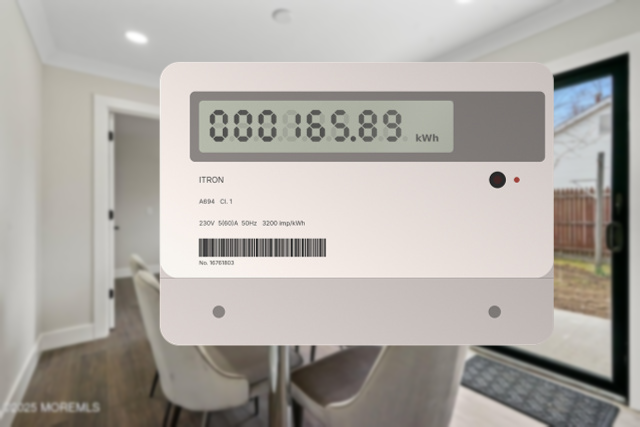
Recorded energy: **165.89** kWh
